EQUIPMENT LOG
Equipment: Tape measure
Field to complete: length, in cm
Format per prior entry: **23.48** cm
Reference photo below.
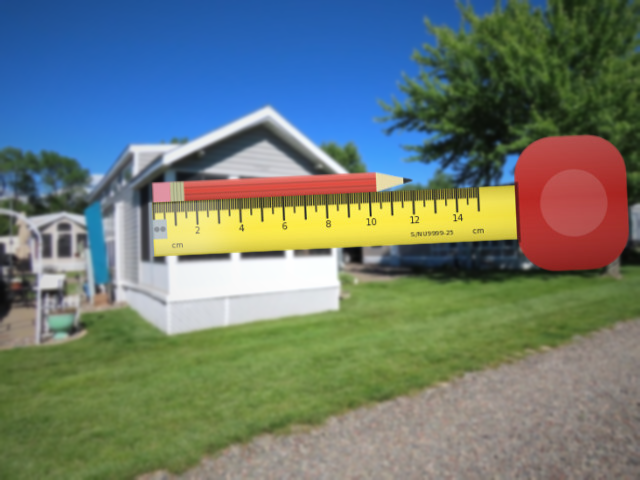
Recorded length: **12** cm
